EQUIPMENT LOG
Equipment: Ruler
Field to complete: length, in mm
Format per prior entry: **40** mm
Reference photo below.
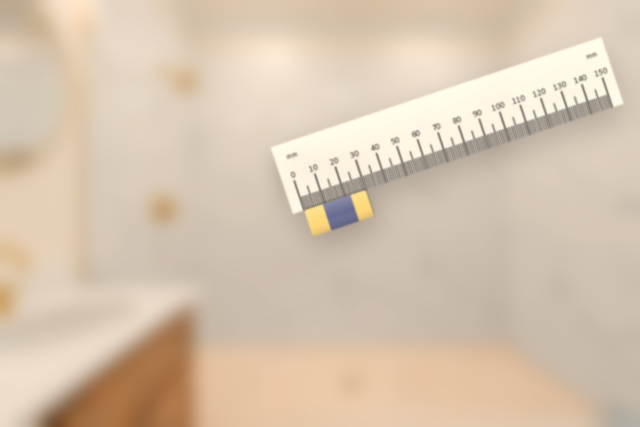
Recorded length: **30** mm
